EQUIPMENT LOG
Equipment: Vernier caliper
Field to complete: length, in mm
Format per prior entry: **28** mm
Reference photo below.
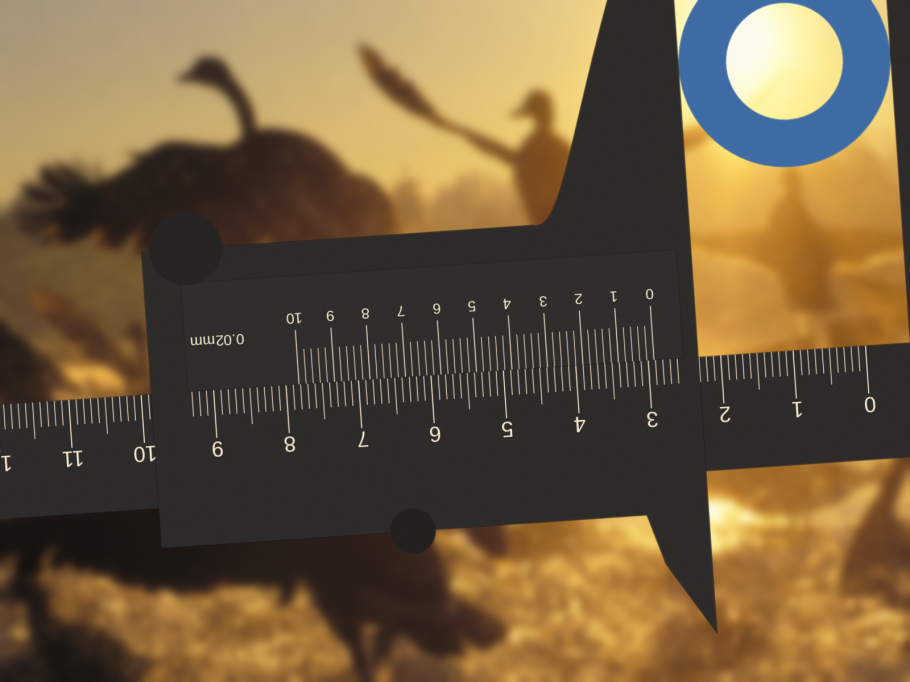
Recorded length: **29.2** mm
